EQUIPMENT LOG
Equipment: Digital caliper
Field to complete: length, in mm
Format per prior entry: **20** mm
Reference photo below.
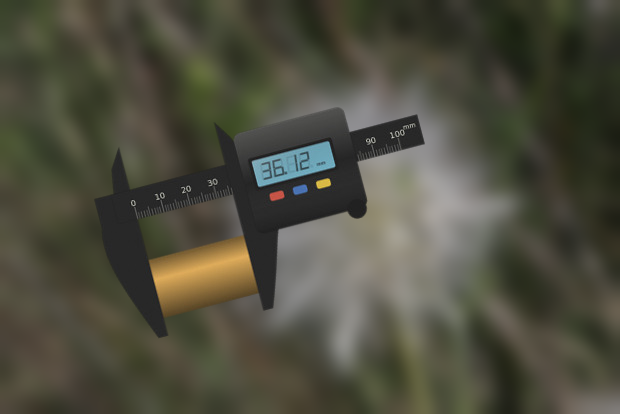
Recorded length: **36.12** mm
